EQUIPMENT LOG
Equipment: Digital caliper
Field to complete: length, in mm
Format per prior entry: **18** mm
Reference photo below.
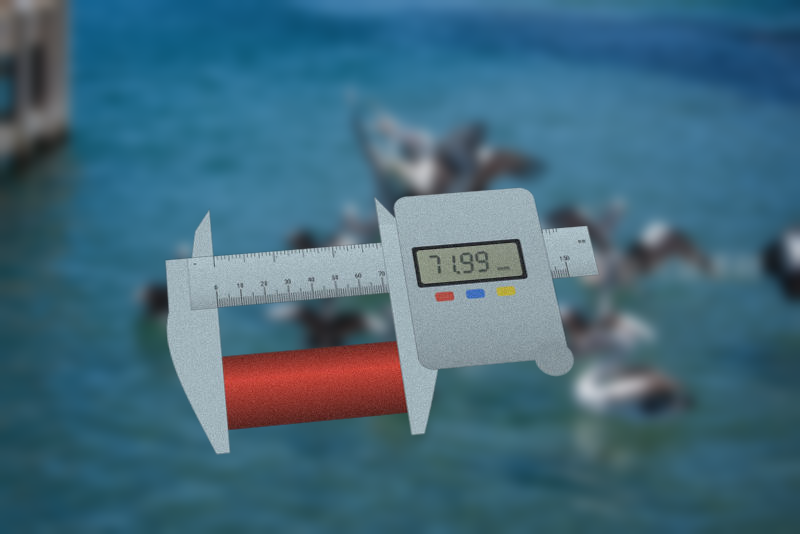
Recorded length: **71.99** mm
